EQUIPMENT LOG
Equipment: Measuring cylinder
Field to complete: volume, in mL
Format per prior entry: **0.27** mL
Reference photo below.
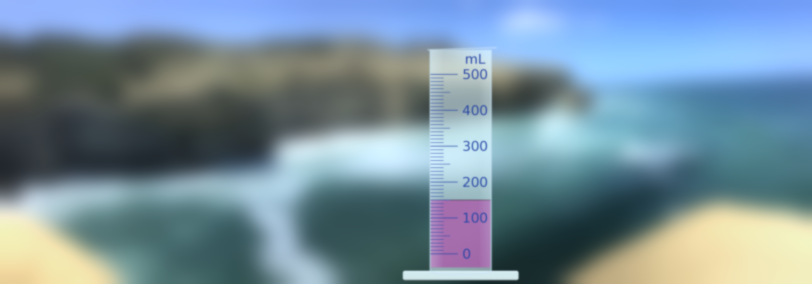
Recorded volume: **150** mL
